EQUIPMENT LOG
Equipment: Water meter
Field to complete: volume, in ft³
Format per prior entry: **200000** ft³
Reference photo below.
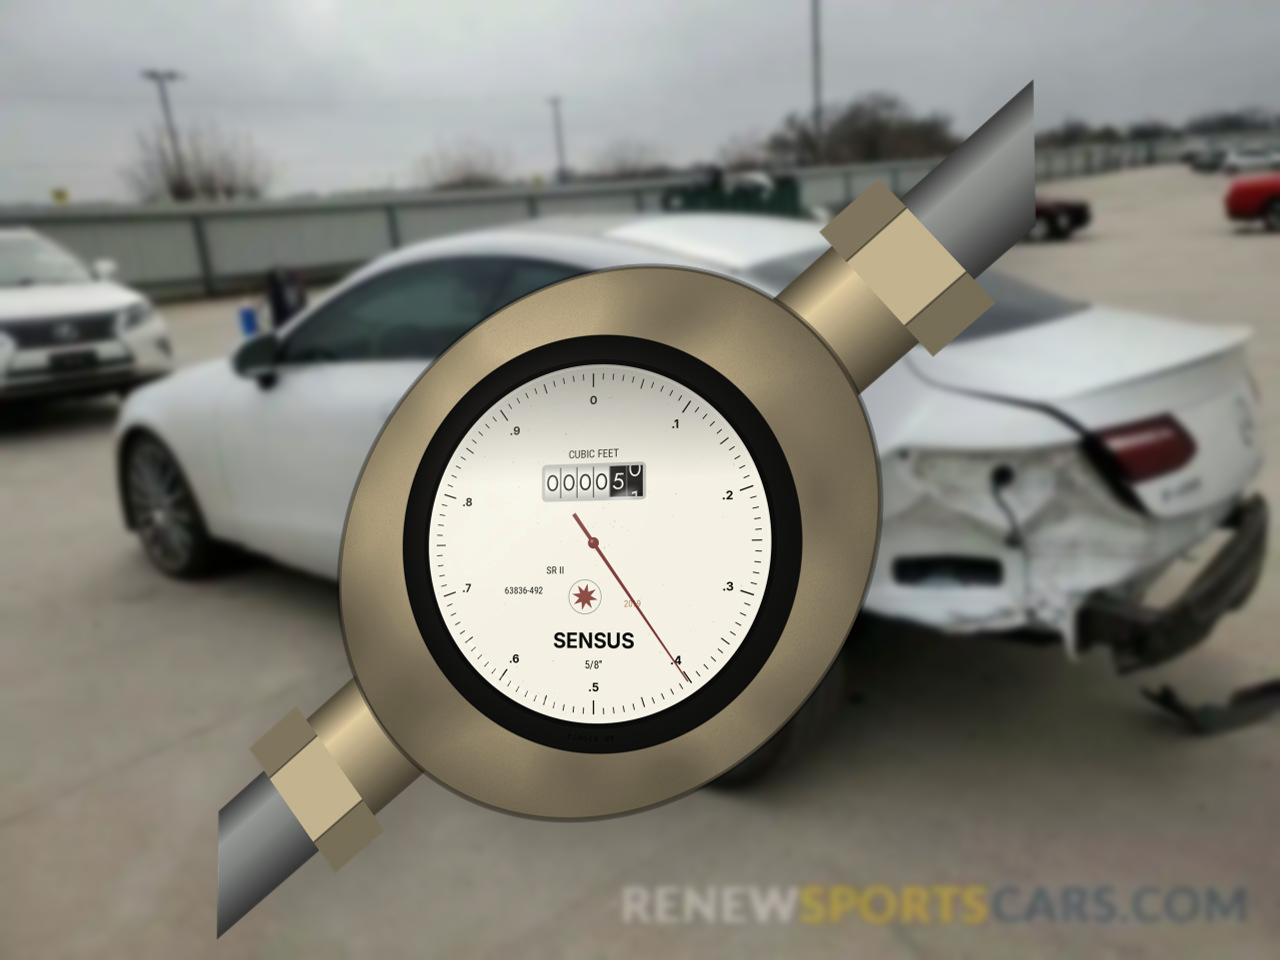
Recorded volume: **50.40** ft³
